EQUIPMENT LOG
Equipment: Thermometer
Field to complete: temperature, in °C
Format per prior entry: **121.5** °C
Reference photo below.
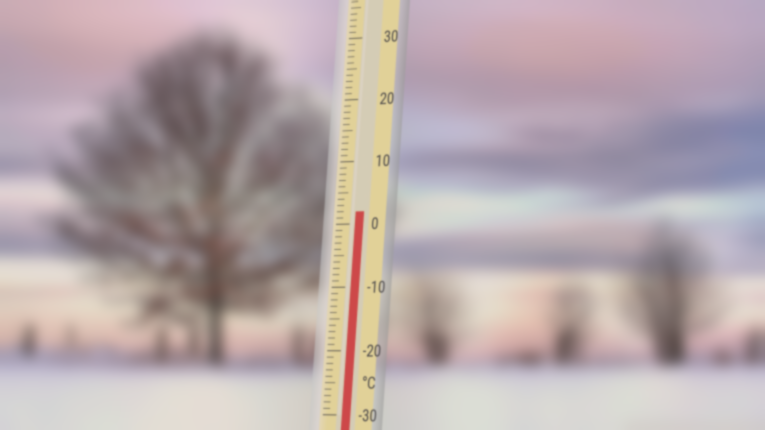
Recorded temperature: **2** °C
